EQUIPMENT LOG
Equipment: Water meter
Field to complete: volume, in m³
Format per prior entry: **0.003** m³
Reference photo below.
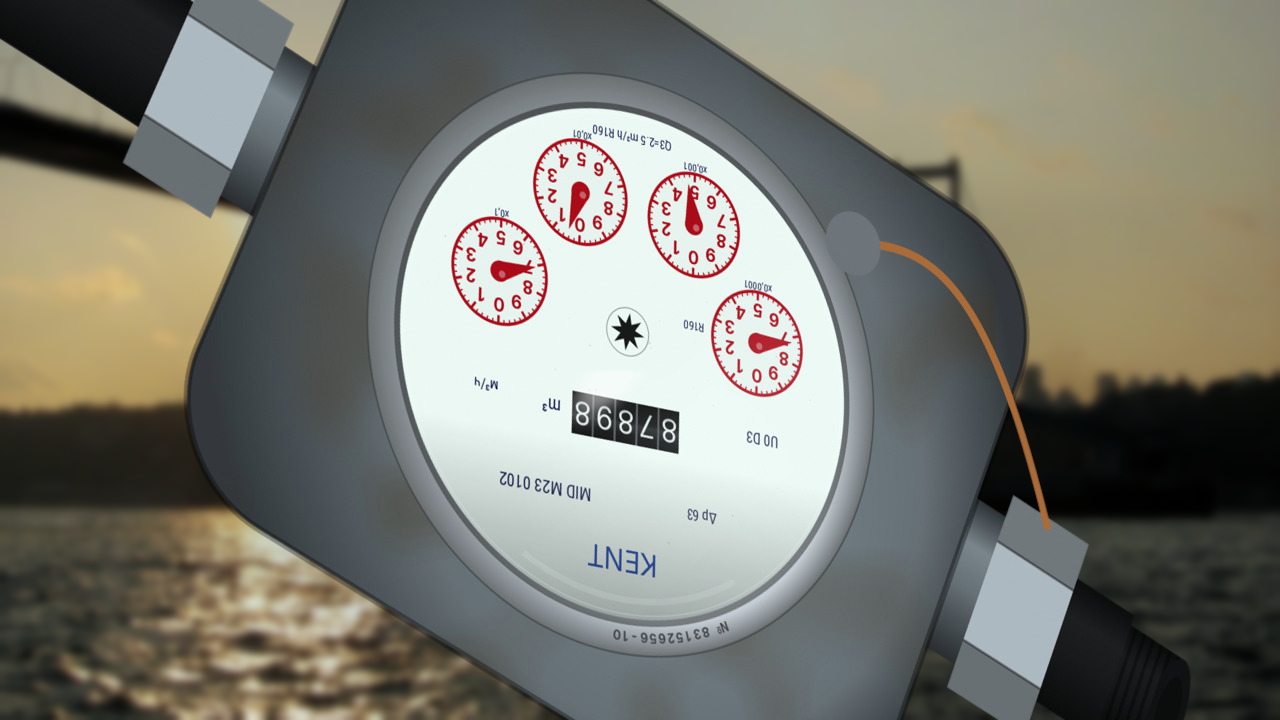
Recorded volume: **87898.7047** m³
